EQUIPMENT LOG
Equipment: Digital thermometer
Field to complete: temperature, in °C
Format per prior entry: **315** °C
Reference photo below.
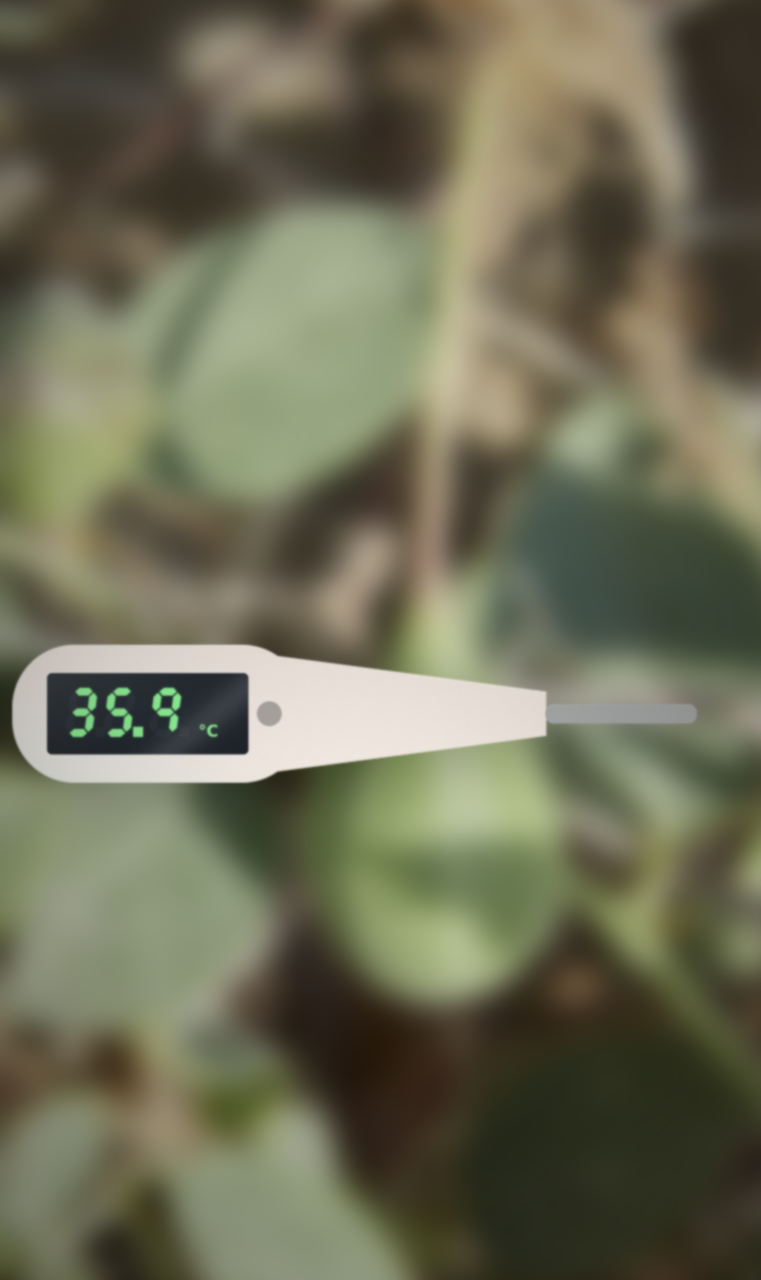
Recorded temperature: **35.9** °C
